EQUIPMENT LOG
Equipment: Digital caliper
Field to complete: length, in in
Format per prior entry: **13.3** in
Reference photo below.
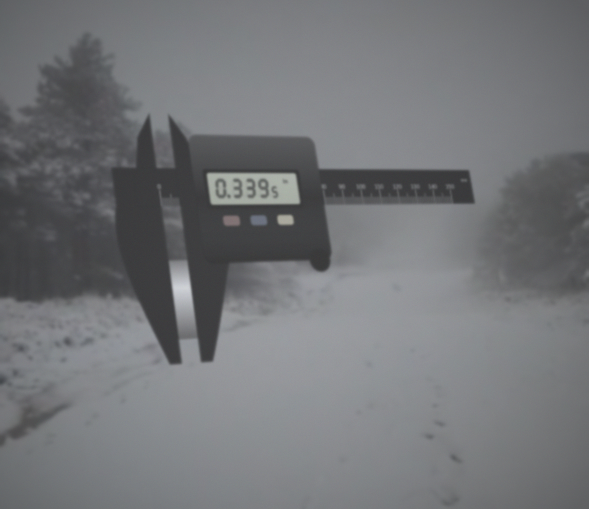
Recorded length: **0.3395** in
